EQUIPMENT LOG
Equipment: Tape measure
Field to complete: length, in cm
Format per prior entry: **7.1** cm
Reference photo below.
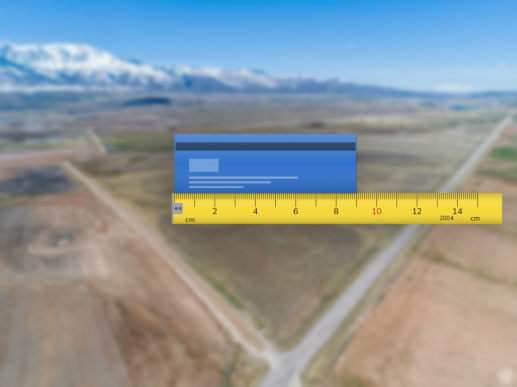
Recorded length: **9** cm
